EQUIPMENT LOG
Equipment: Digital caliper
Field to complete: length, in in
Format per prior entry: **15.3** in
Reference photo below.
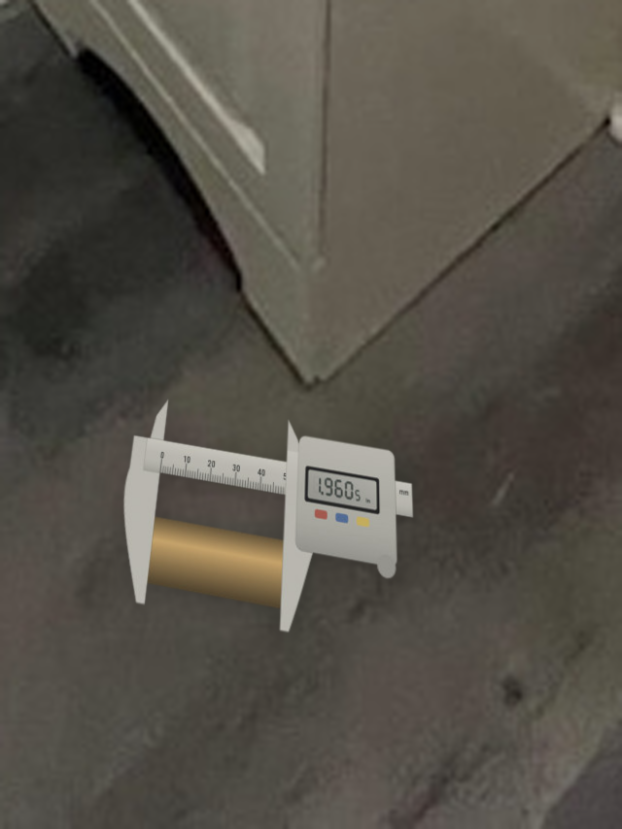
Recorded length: **1.9605** in
